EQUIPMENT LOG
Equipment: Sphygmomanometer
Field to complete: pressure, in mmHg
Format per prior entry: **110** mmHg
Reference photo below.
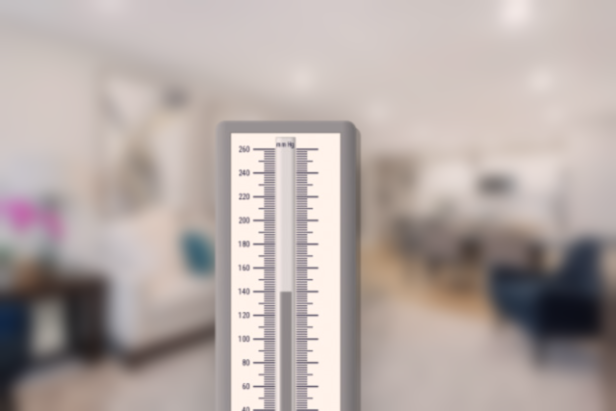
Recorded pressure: **140** mmHg
